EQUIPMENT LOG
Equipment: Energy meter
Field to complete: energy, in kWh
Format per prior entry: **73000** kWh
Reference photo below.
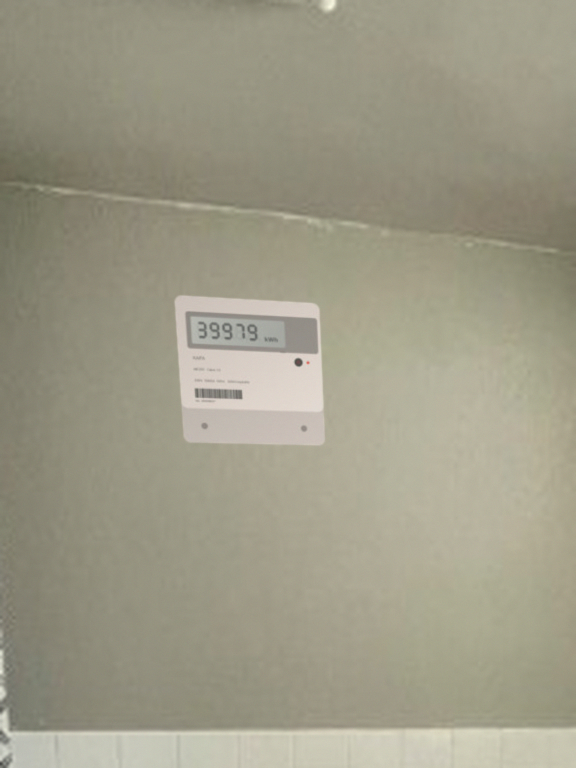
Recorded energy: **39979** kWh
